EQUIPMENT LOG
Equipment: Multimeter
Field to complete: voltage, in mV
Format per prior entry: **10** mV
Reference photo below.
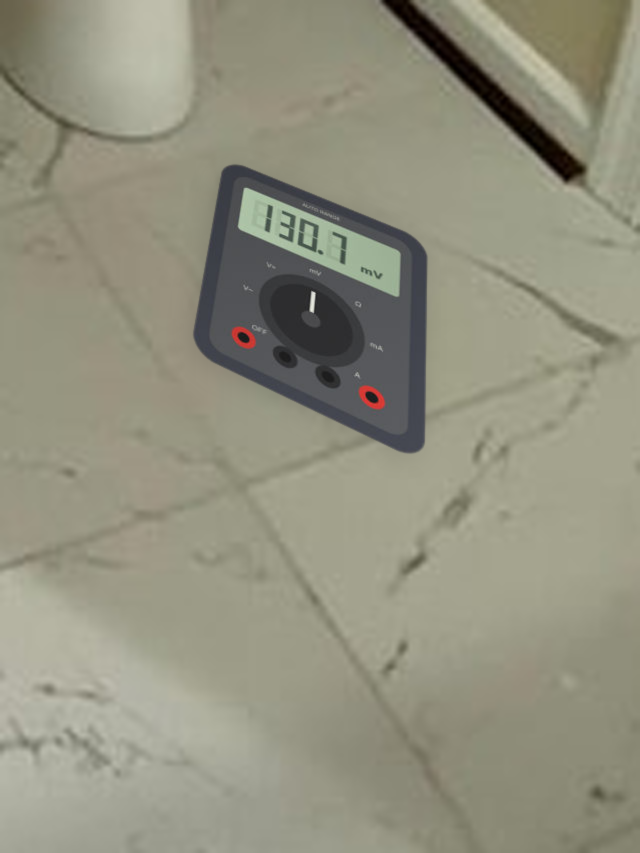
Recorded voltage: **130.7** mV
